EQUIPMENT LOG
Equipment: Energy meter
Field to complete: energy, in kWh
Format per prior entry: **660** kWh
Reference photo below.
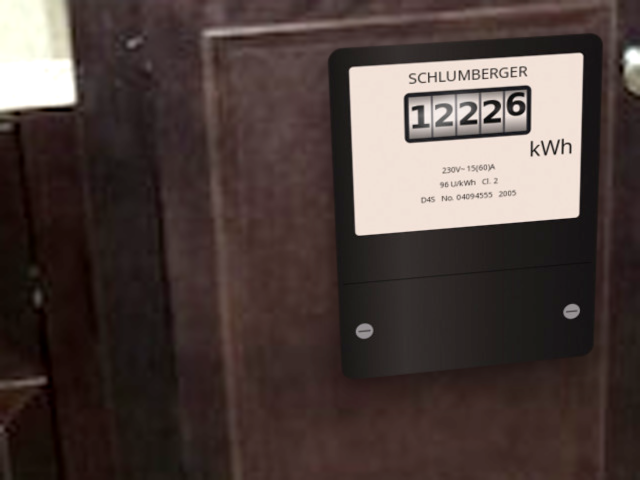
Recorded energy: **12226** kWh
